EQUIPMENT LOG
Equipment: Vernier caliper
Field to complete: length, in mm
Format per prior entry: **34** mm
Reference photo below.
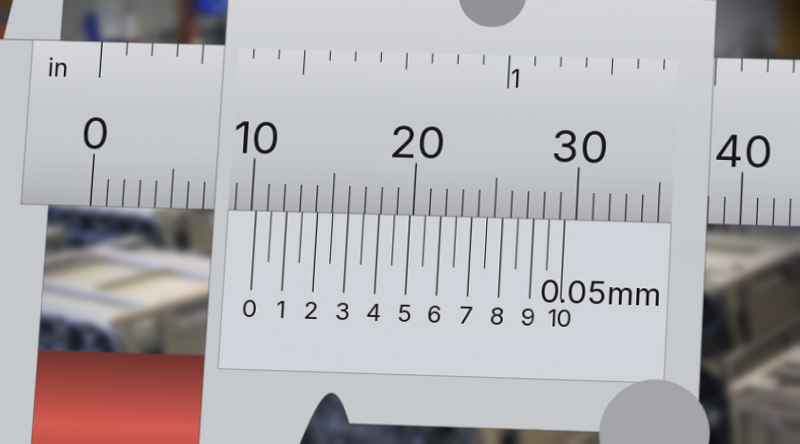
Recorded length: **10.3** mm
